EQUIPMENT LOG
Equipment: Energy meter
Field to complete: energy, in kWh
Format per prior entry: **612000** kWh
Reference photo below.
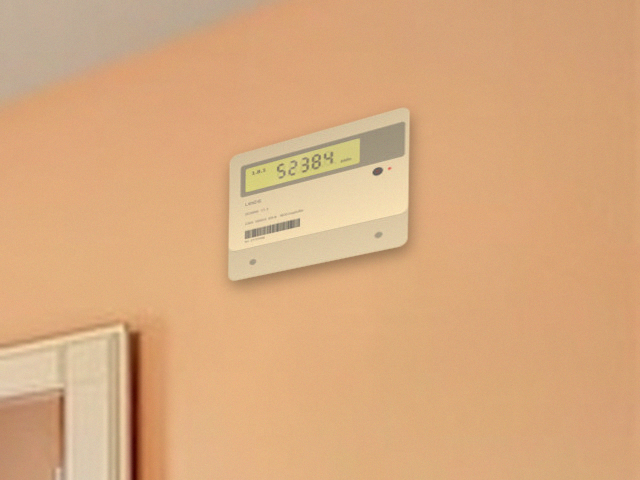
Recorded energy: **52384** kWh
